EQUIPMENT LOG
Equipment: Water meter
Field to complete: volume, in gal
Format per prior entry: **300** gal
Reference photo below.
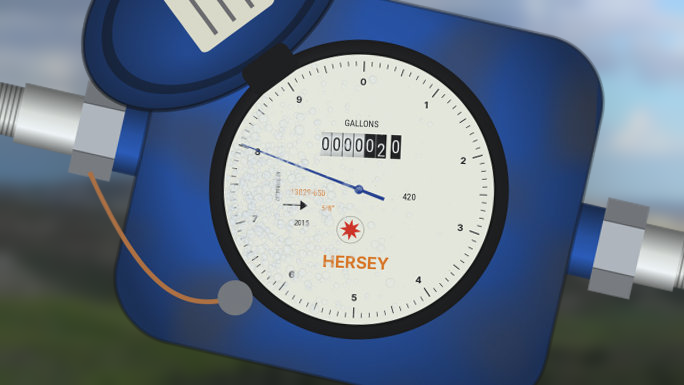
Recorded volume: **18.0** gal
